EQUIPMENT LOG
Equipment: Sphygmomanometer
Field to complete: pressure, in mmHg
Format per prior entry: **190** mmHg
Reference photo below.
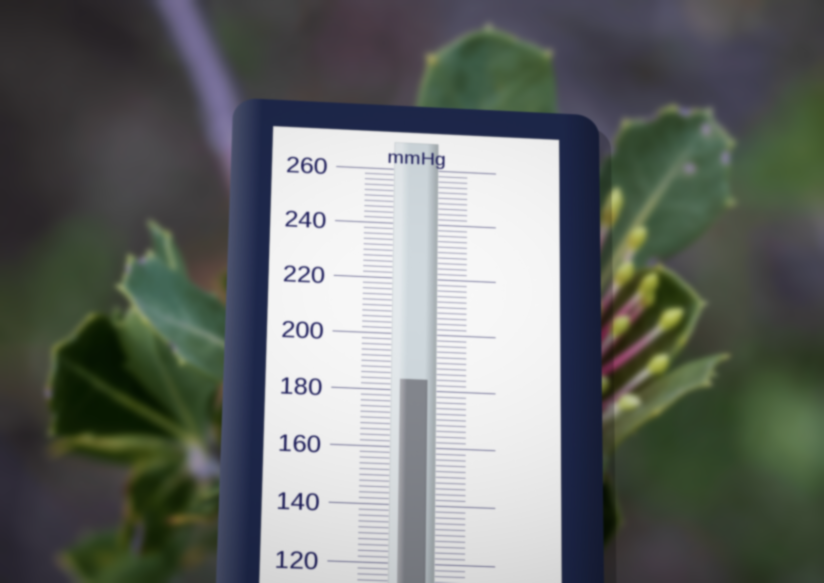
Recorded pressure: **184** mmHg
